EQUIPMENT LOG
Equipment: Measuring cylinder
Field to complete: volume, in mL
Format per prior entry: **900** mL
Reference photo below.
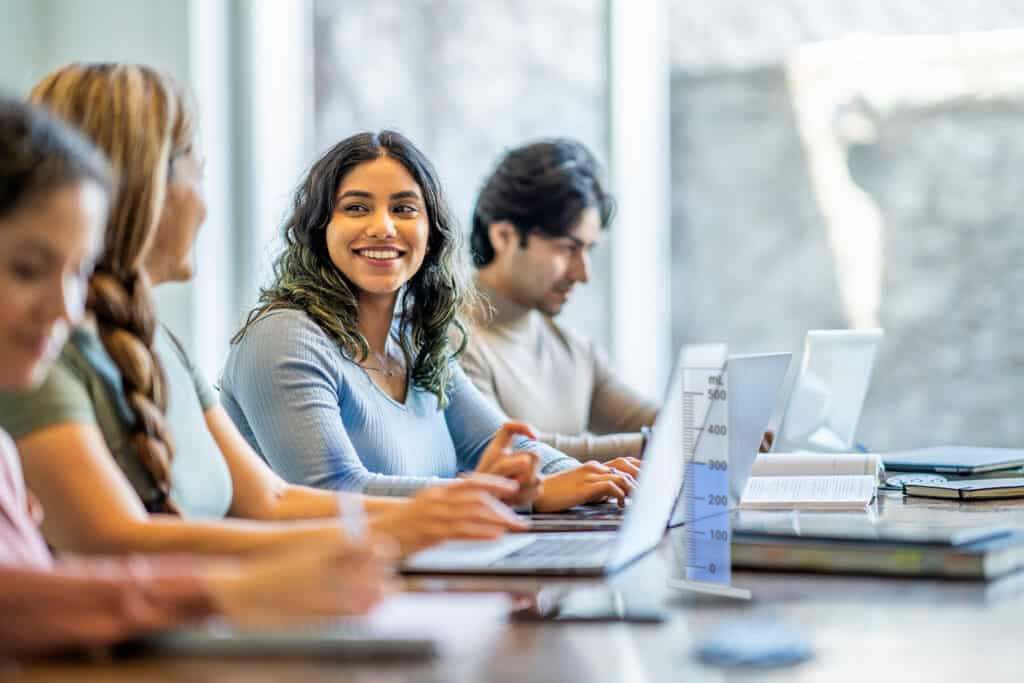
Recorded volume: **300** mL
